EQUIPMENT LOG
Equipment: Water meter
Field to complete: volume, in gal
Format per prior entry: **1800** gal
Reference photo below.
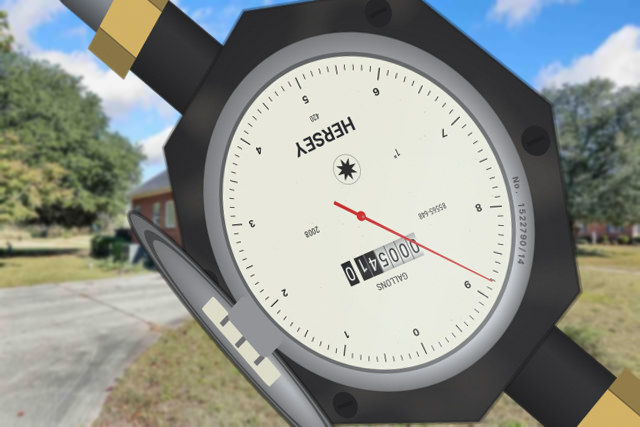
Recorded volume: **5408.8** gal
